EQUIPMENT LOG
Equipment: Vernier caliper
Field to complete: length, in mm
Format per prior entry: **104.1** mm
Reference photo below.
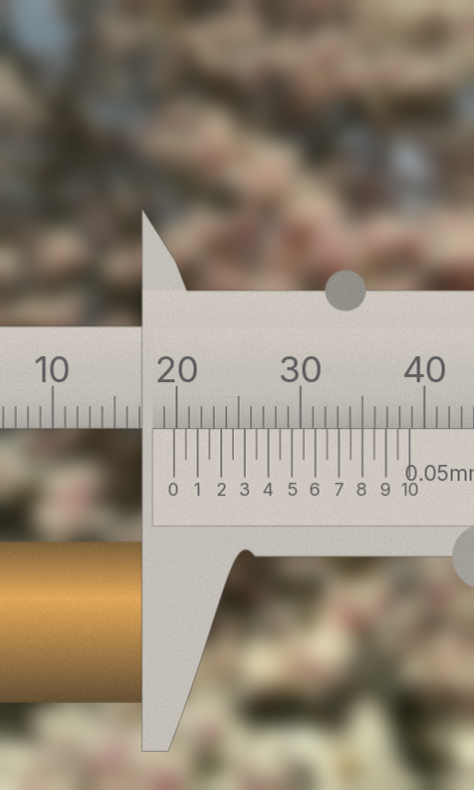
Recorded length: **19.8** mm
